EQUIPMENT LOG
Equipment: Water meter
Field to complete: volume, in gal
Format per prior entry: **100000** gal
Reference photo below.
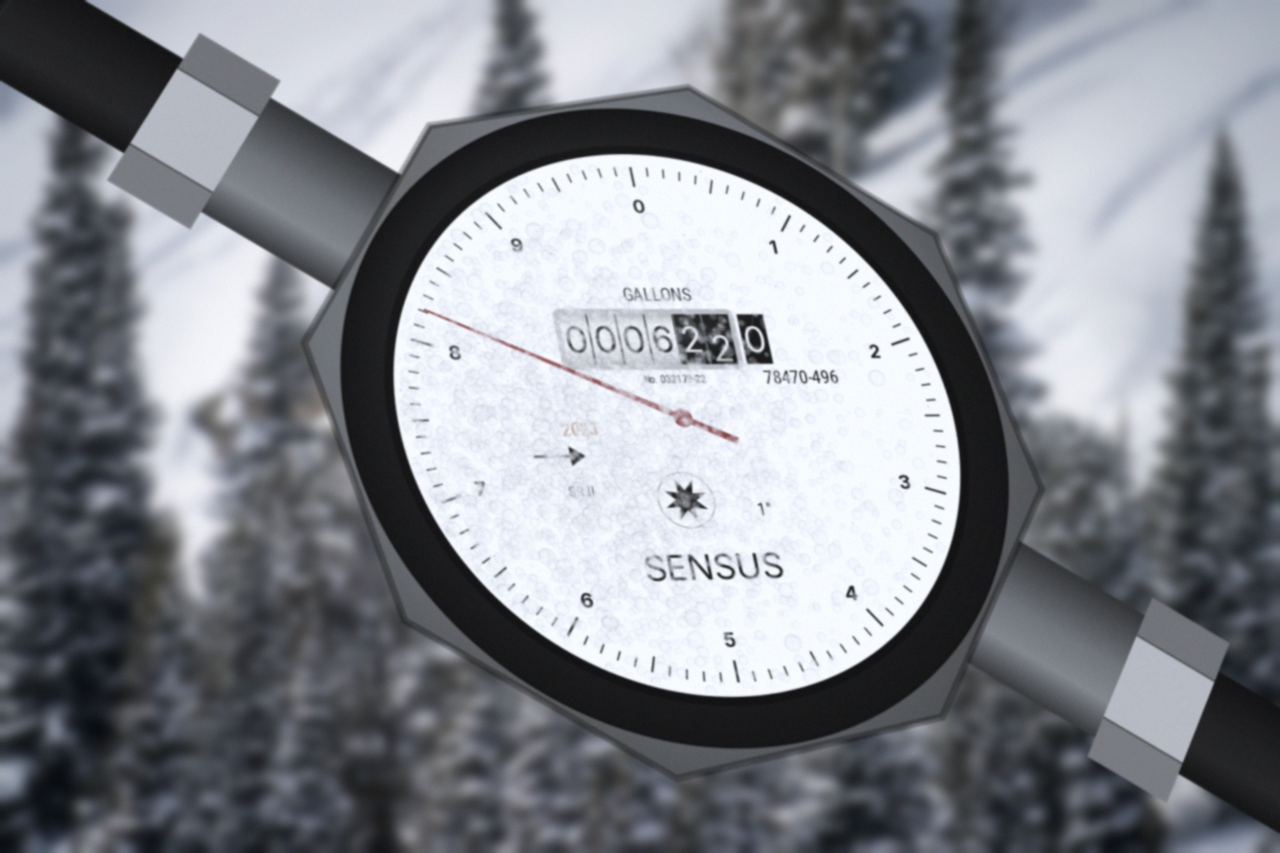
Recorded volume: **6218.2** gal
